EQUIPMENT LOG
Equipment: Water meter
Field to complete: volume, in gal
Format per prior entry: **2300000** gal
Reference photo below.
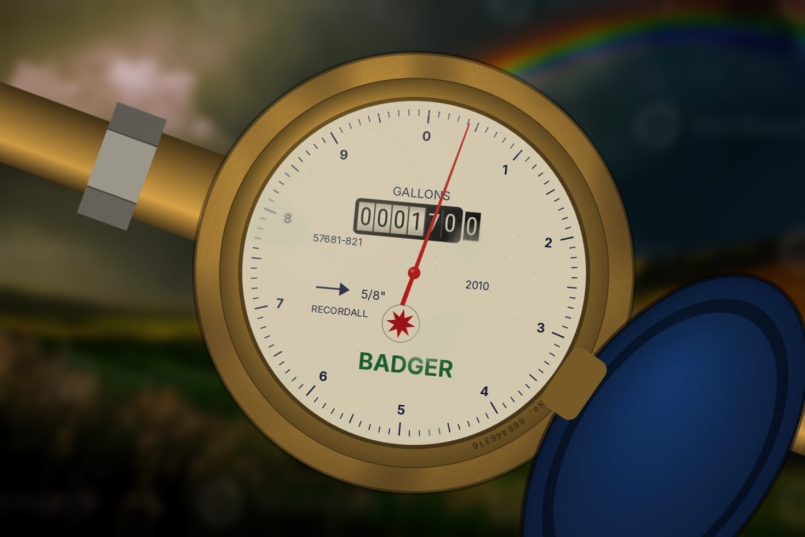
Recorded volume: **1700.4** gal
